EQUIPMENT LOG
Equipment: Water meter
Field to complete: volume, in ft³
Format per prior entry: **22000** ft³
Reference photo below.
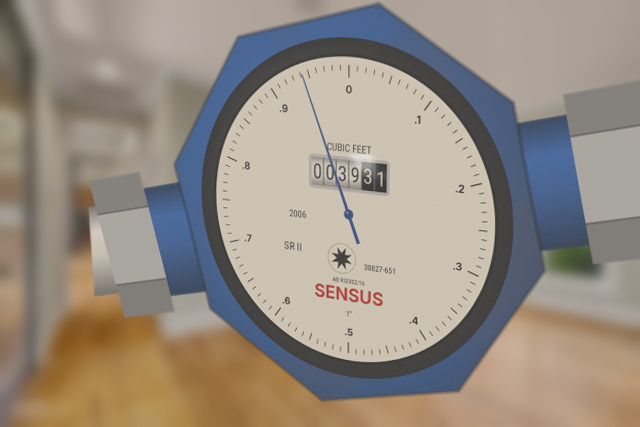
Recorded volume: **3930.94** ft³
